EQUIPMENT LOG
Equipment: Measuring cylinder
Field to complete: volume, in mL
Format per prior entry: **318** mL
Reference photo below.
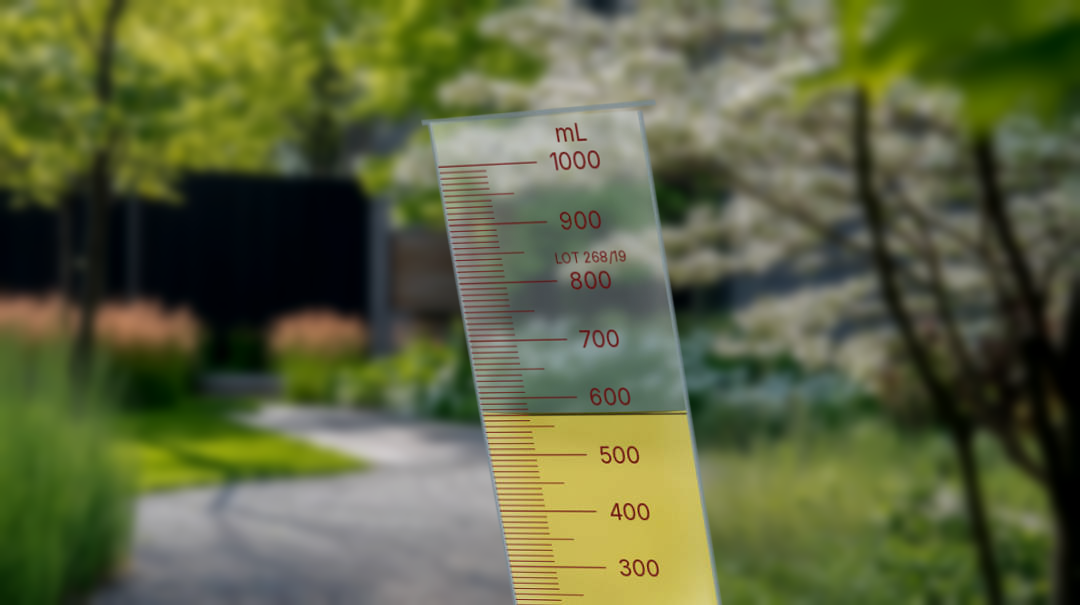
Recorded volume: **570** mL
